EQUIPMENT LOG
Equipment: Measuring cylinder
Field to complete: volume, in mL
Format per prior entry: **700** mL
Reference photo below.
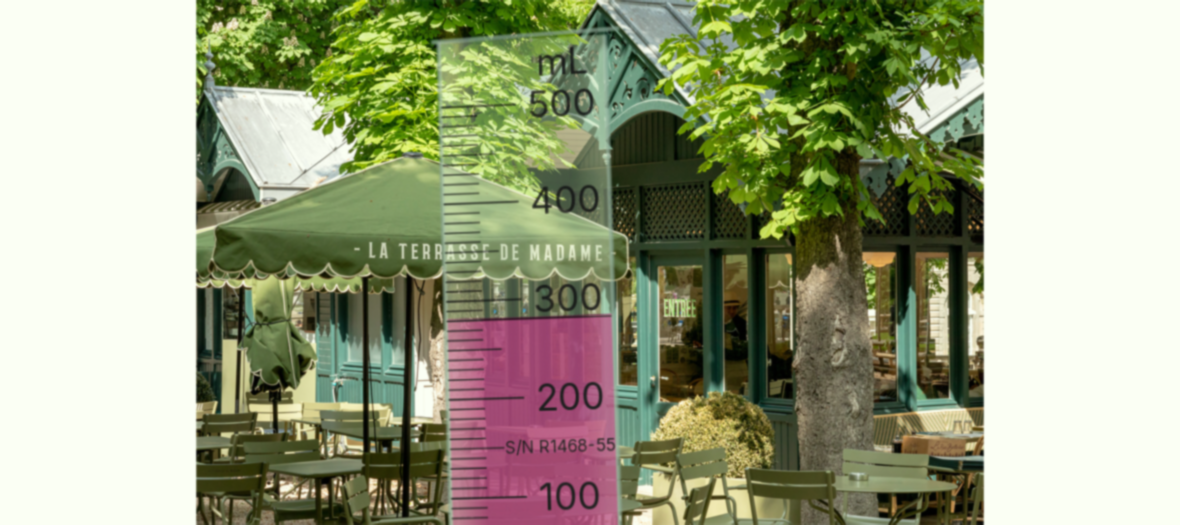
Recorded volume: **280** mL
